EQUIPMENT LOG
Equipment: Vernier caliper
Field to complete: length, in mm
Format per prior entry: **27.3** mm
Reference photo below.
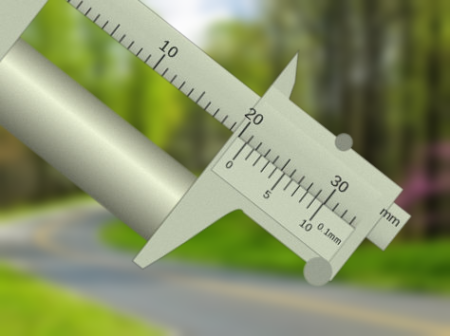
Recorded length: **20.9** mm
